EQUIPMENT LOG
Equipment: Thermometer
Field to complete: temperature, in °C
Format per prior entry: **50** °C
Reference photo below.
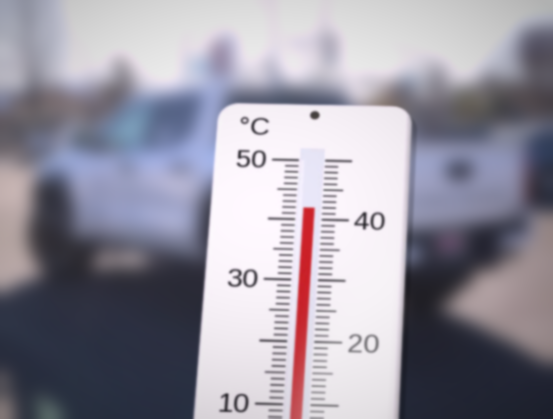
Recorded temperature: **42** °C
